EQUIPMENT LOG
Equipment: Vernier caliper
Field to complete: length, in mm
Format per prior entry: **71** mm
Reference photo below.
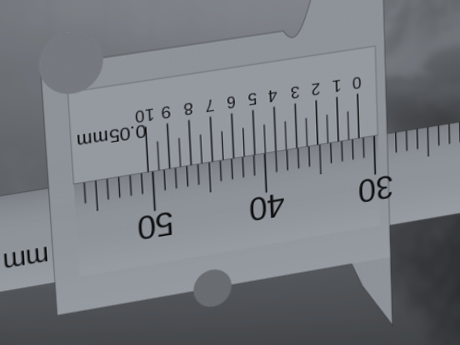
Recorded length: **31.4** mm
